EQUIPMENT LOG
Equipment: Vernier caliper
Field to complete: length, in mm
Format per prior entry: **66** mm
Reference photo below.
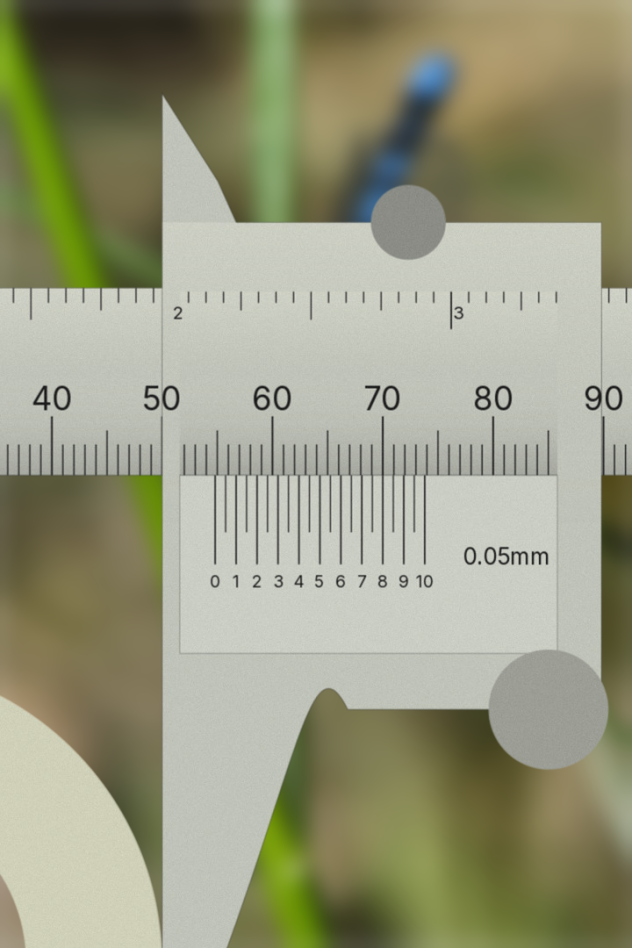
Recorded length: **54.8** mm
